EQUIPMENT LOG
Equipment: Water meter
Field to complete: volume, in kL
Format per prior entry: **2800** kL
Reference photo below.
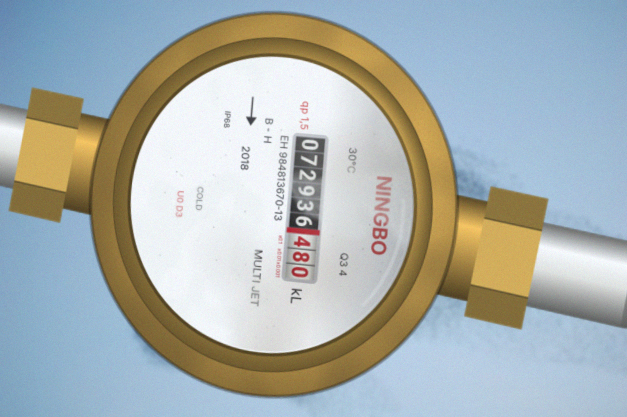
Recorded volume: **72936.480** kL
